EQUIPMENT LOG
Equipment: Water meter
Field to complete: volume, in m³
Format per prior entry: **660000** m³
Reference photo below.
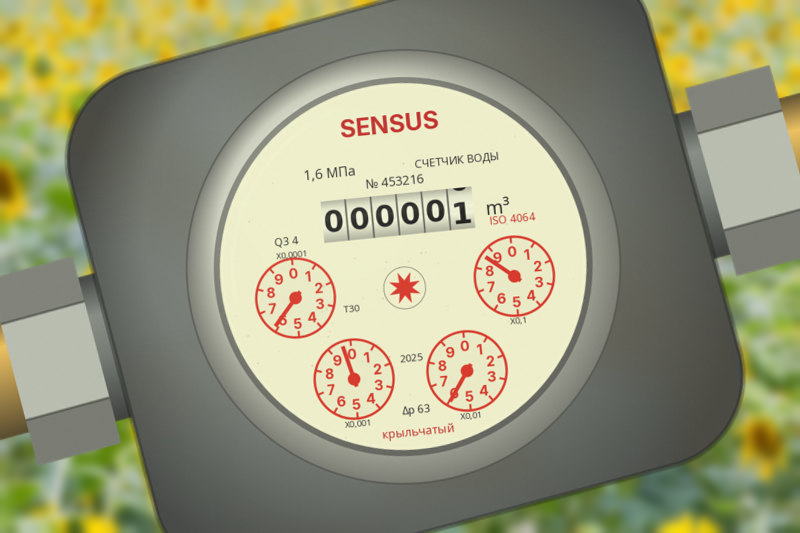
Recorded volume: **0.8596** m³
